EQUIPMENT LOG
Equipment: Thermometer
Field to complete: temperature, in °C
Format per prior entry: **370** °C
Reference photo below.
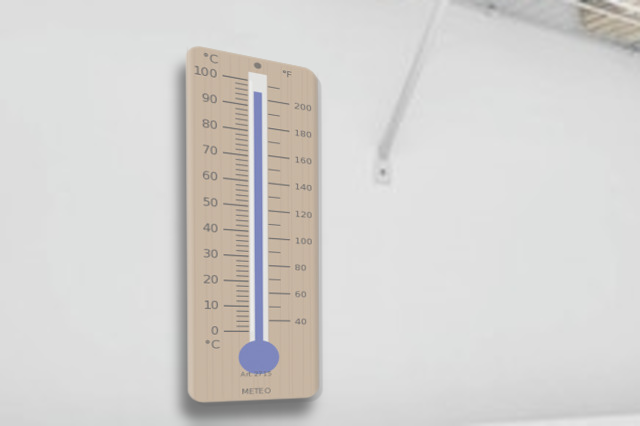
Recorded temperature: **96** °C
